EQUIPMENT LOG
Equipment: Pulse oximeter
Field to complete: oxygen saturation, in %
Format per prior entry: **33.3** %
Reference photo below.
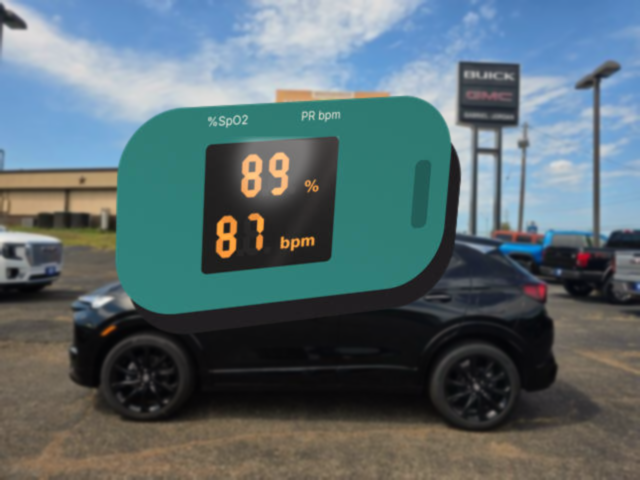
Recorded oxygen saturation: **89** %
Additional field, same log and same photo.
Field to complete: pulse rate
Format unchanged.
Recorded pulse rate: **87** bpm
